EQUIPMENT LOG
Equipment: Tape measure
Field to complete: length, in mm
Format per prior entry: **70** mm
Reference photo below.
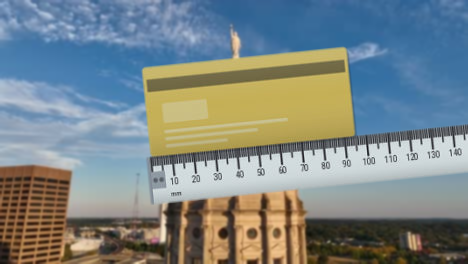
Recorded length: **95** mm
